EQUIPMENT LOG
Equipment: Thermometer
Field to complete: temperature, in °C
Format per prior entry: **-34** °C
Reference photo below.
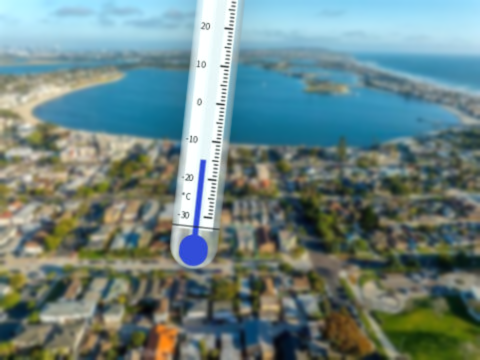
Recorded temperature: **-15** °C
